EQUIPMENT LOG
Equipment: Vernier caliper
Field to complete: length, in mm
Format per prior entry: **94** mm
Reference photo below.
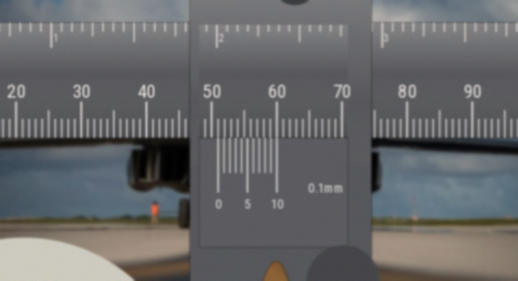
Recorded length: **51.0** mm
